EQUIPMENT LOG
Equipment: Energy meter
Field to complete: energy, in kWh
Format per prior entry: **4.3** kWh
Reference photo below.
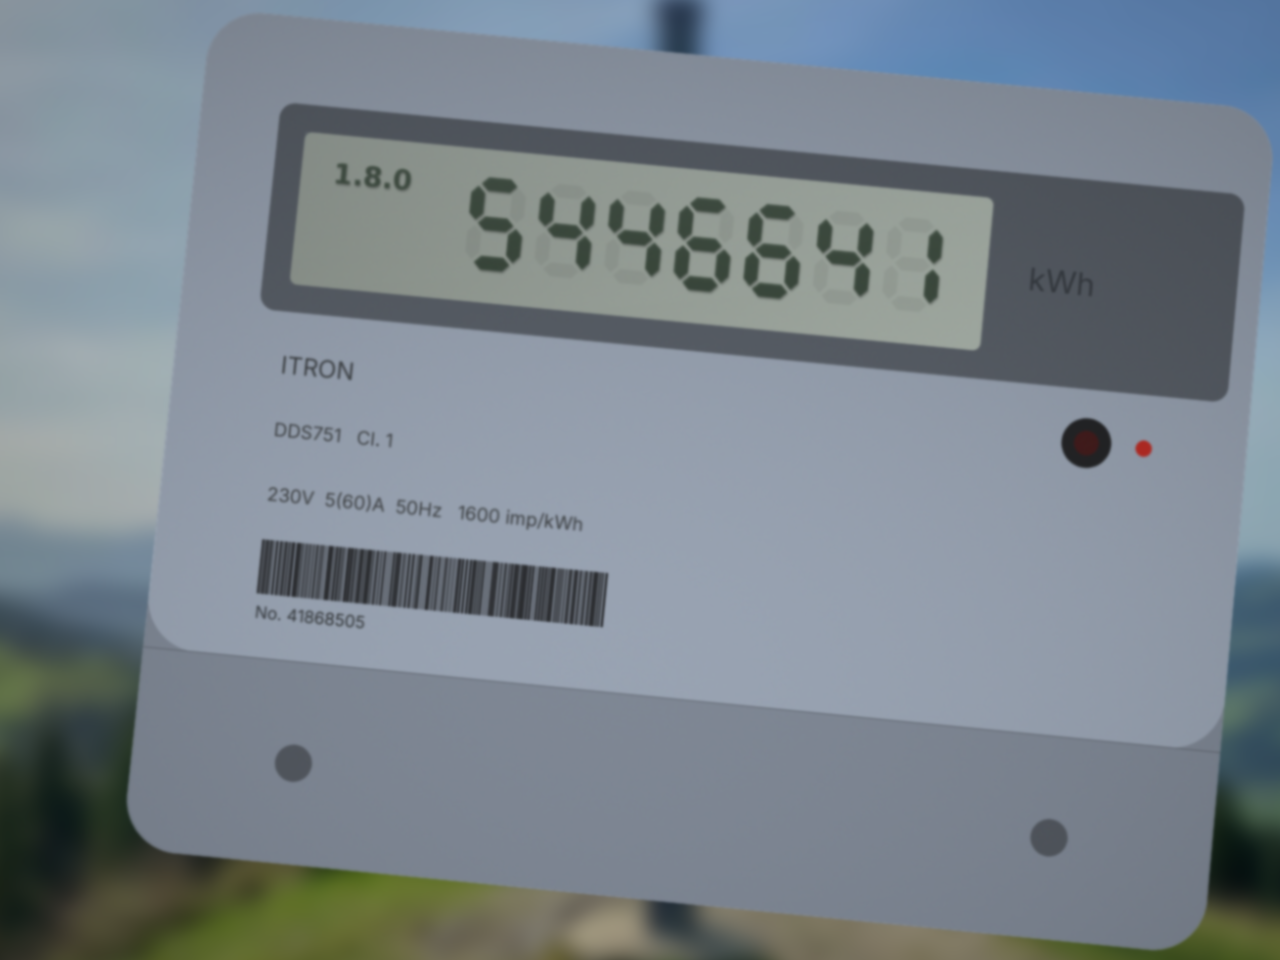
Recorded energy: **5446641** kWh
